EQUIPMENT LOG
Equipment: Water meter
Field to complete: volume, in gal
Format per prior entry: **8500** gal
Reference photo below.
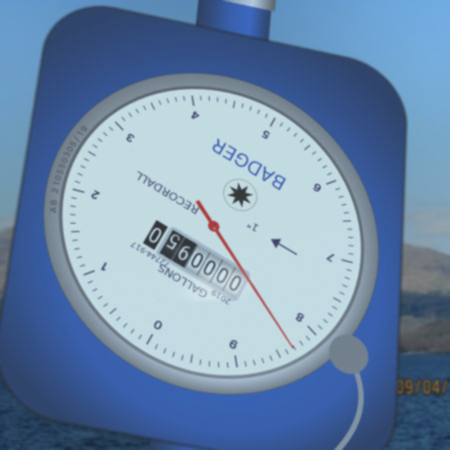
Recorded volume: **948.3** gal
